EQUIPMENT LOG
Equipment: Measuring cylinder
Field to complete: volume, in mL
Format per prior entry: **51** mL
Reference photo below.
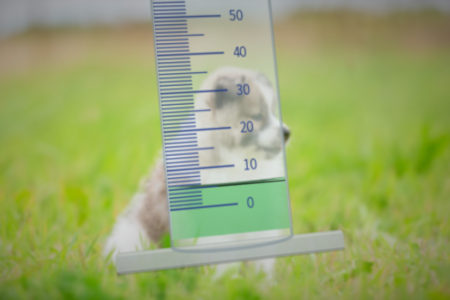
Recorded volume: **5** mL
